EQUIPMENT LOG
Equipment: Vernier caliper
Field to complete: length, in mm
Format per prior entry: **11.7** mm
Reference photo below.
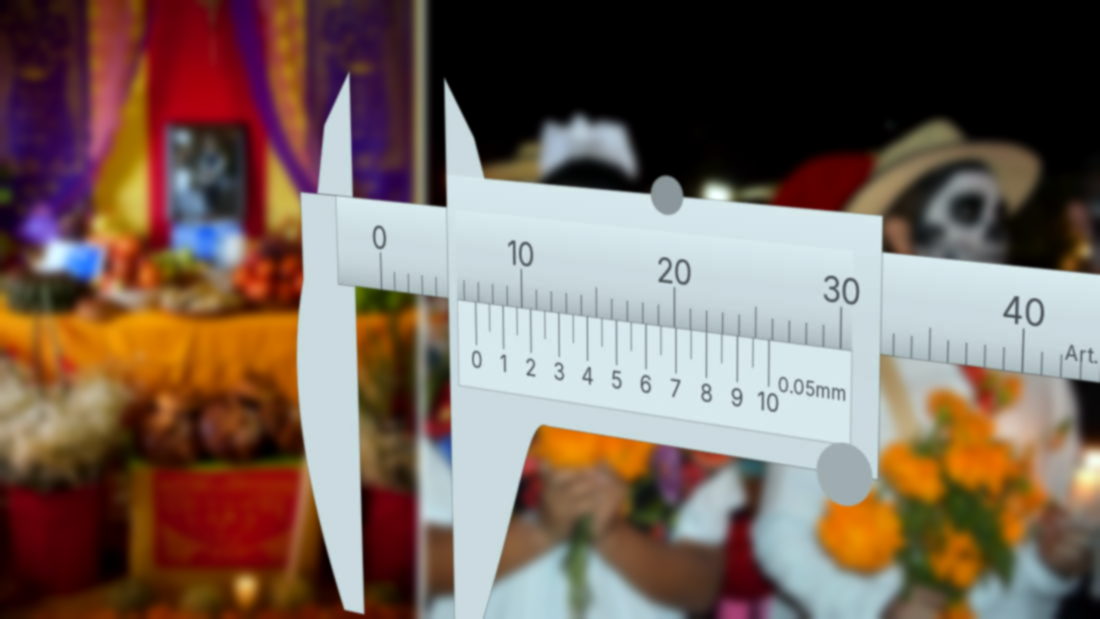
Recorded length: **6.8** mm
